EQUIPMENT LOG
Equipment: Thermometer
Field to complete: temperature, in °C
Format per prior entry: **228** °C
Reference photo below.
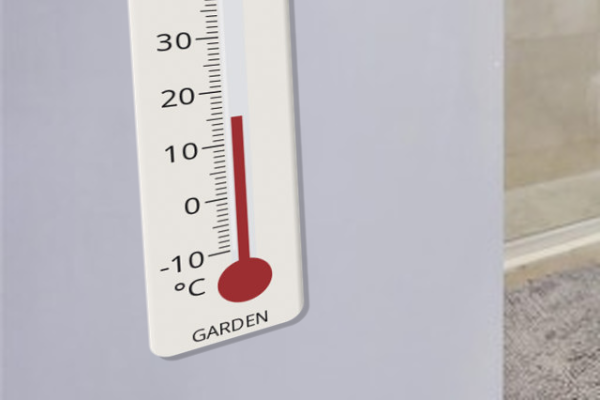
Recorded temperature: **15** °C
